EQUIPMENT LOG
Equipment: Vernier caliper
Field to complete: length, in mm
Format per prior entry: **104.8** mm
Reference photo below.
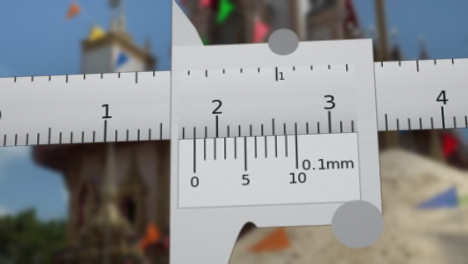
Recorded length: **18.0** mm
